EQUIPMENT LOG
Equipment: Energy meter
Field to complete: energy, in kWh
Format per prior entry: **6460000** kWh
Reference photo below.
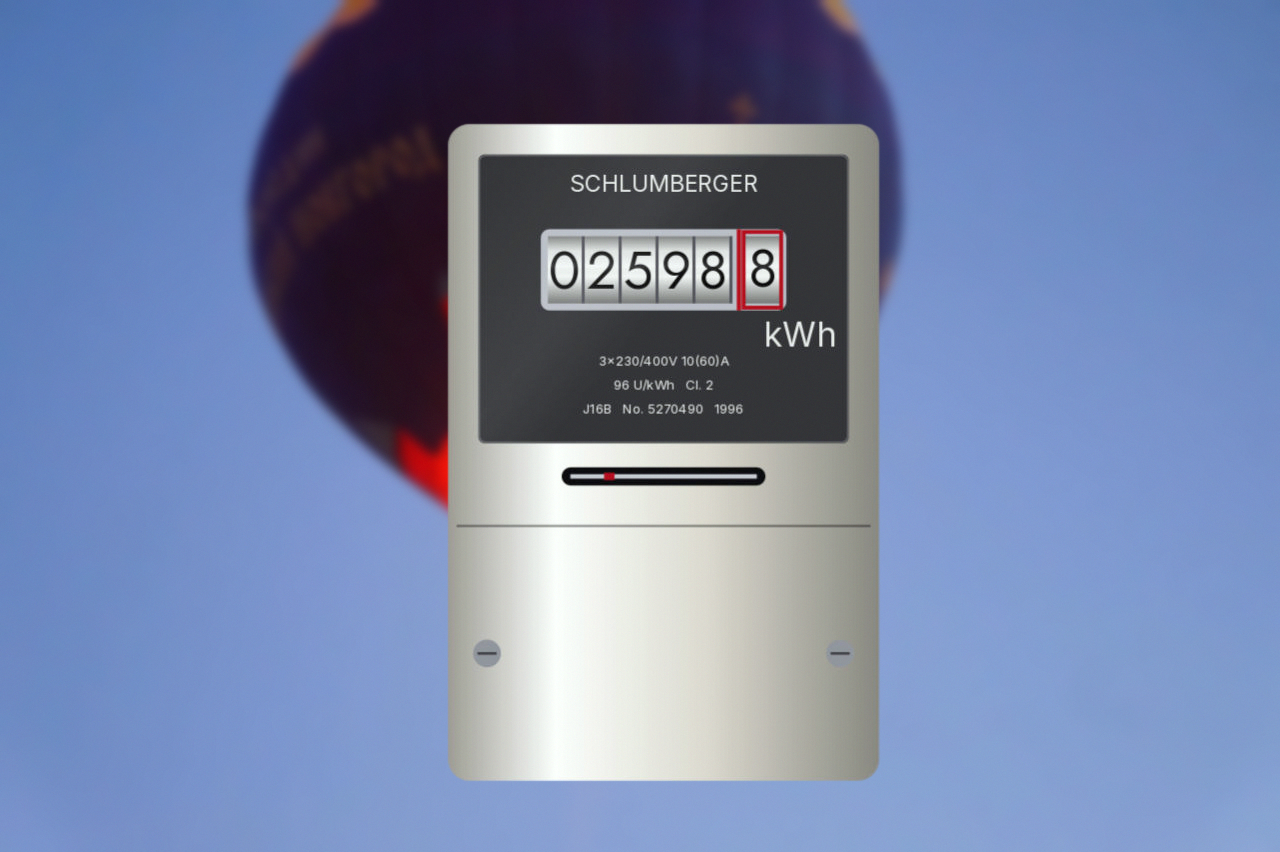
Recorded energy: **2598.8** kWh
